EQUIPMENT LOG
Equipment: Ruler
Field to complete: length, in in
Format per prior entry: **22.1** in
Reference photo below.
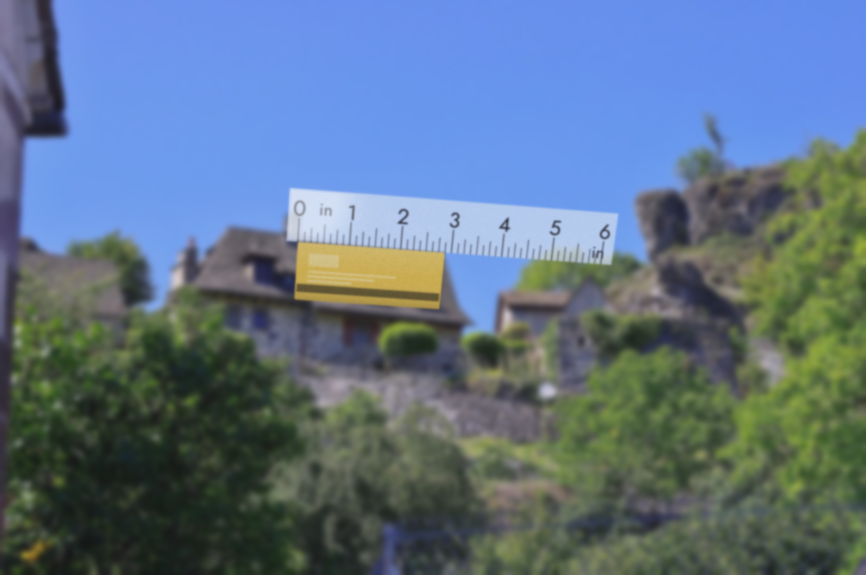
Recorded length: **2.875** in
